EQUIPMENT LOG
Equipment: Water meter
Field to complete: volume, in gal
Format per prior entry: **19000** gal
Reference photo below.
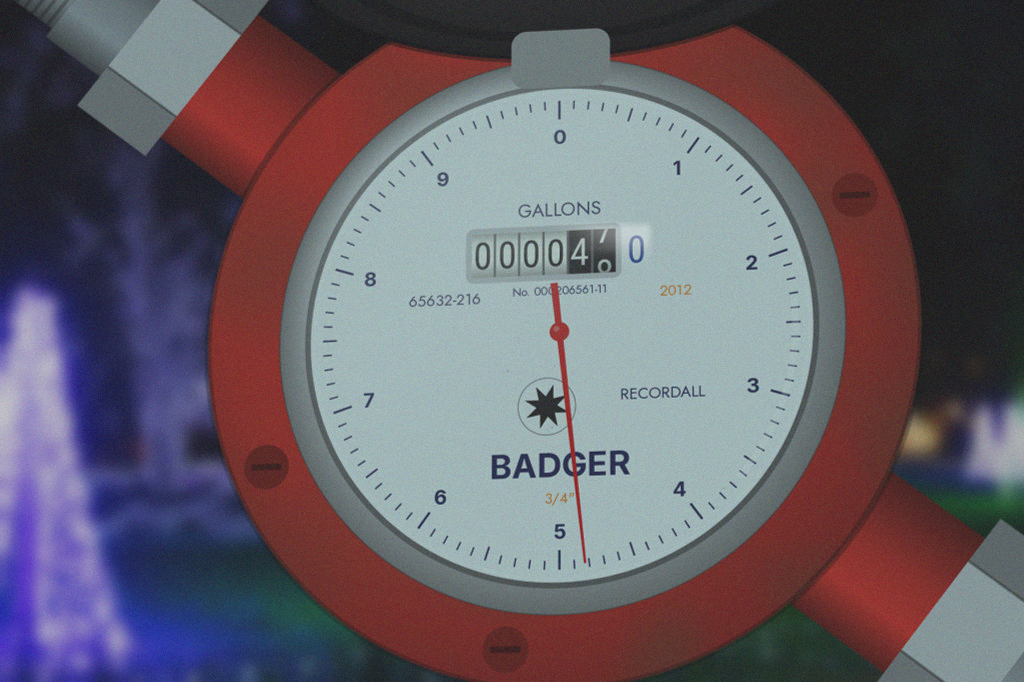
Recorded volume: **474.8** gal
